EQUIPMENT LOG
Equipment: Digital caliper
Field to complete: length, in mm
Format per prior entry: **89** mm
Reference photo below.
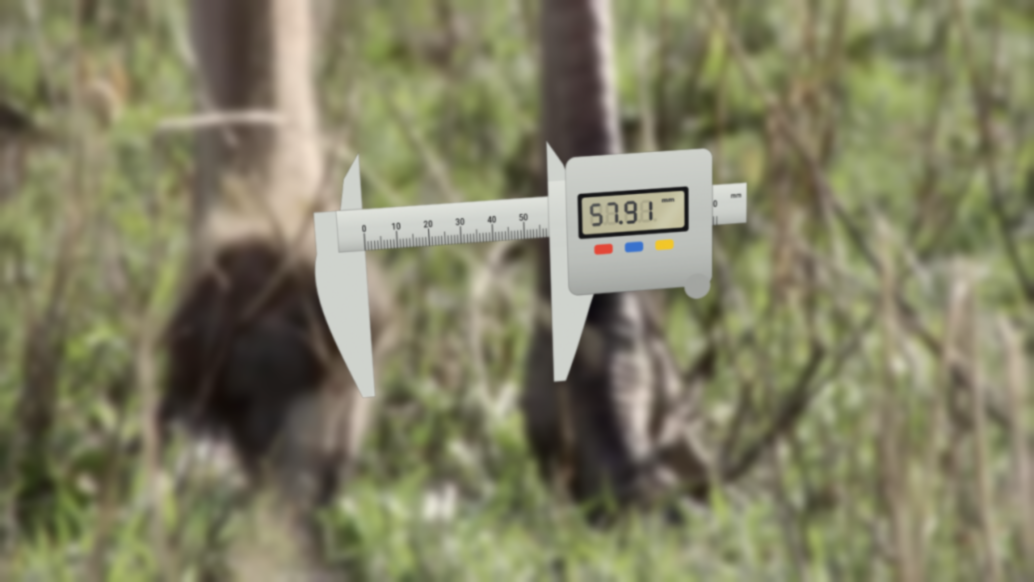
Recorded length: **57.91** mm
